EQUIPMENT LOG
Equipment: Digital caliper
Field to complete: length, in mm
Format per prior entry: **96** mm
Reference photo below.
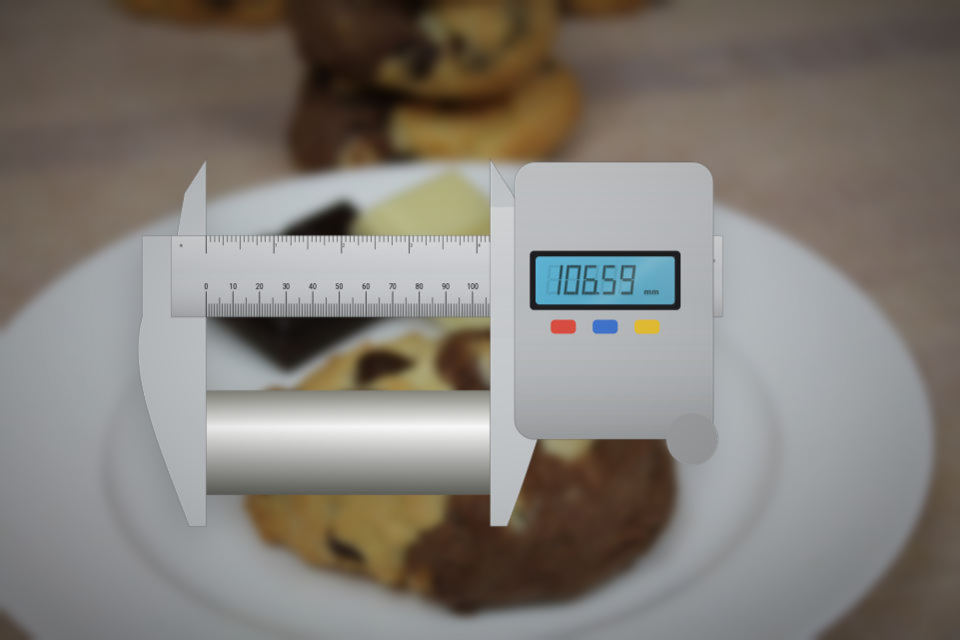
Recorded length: **106.59** mm
